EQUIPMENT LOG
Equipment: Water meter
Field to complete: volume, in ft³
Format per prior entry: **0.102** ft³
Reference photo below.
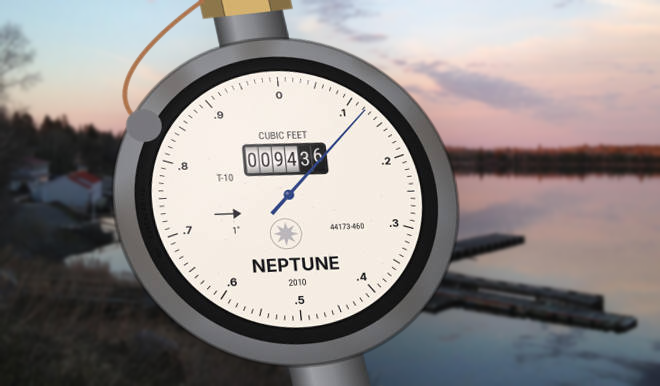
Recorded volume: **9436.12** ft³
